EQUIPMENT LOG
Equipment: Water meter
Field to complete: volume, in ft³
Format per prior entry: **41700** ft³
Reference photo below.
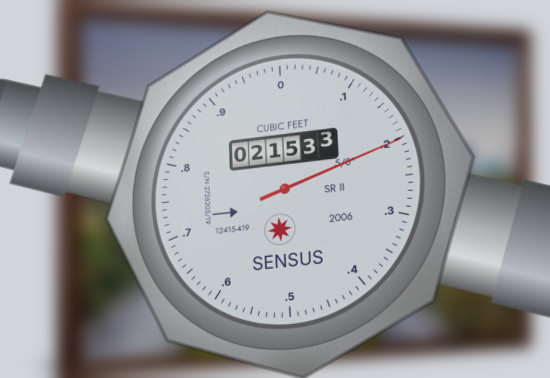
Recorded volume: **21533.20** ft³
